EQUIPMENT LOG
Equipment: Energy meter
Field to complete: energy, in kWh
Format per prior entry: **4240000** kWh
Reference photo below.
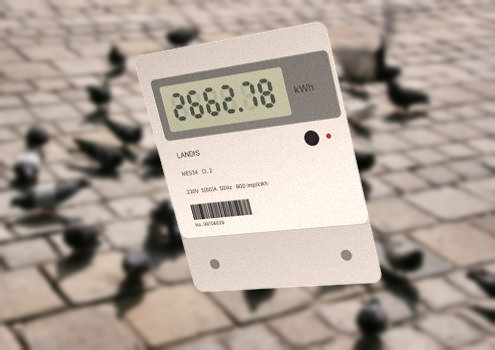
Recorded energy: **2662.78** kWh
